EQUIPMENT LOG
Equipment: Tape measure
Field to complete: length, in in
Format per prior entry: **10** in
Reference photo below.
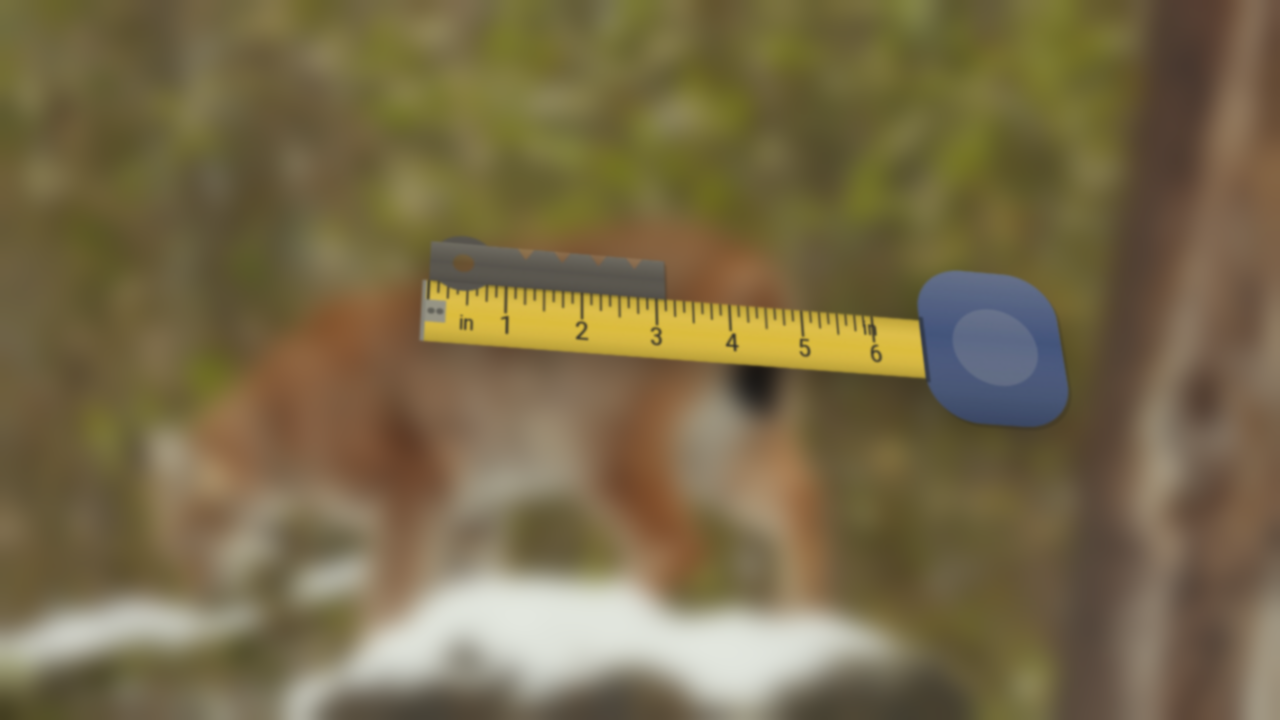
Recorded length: **3.125** in
